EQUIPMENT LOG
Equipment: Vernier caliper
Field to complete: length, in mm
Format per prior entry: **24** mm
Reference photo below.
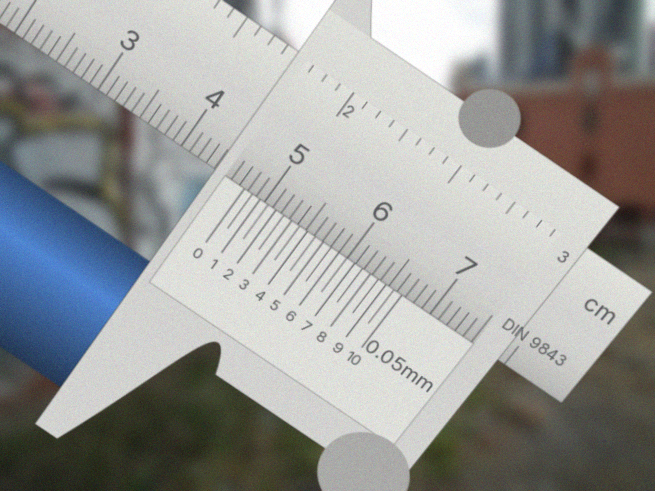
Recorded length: **47.6** mm
